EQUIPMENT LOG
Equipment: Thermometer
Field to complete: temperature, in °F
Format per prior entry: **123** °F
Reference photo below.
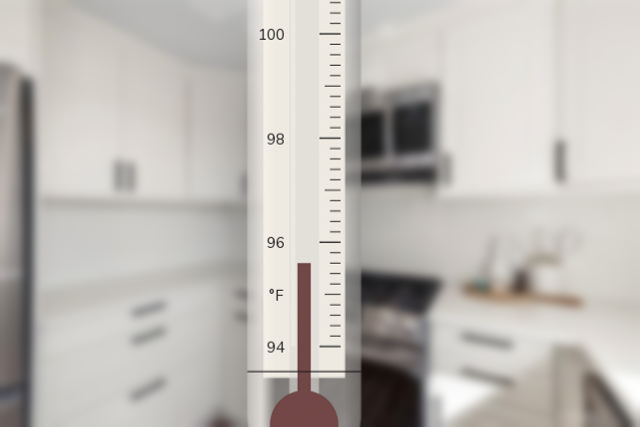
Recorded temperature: **95.6** °F
